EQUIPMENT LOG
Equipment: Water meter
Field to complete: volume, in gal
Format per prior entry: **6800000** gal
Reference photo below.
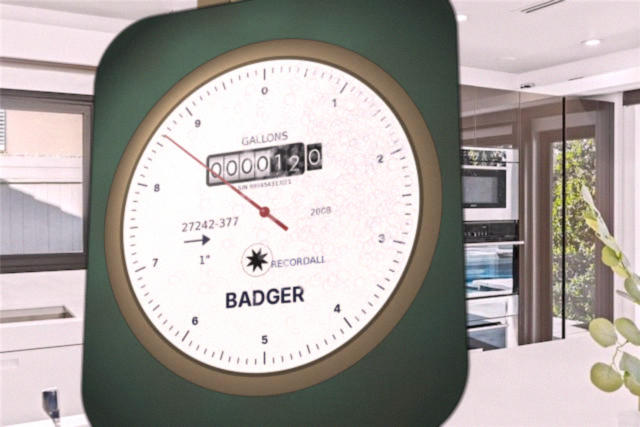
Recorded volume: **118.6** gal
